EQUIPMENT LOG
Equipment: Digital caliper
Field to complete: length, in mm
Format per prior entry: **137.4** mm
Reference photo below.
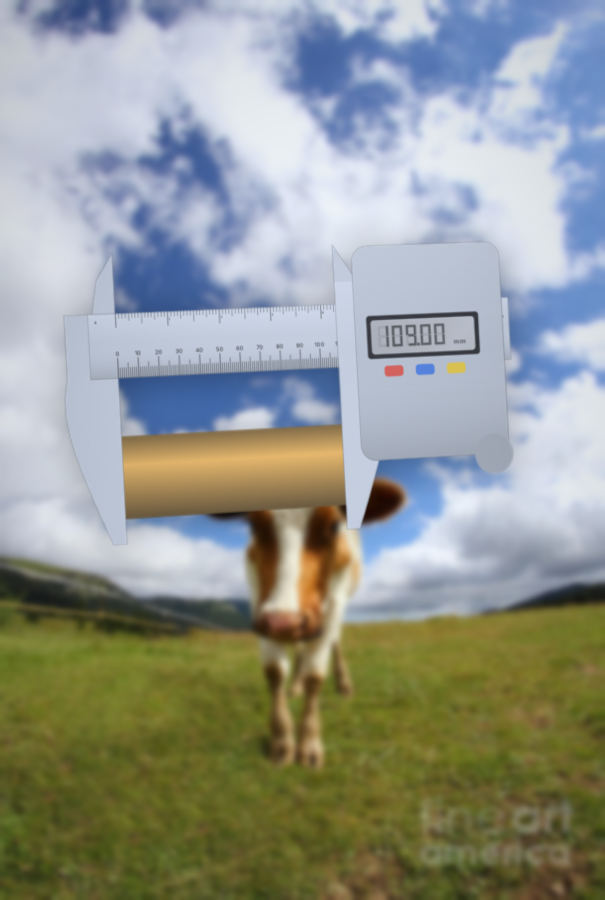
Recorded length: **109.00** mm
